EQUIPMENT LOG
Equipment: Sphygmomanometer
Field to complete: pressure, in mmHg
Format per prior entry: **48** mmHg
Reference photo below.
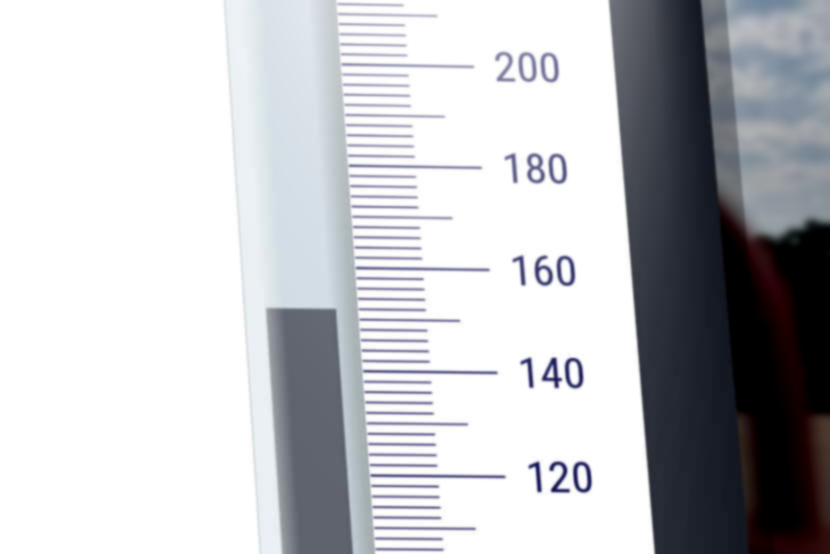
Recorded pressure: **152** mmHg
